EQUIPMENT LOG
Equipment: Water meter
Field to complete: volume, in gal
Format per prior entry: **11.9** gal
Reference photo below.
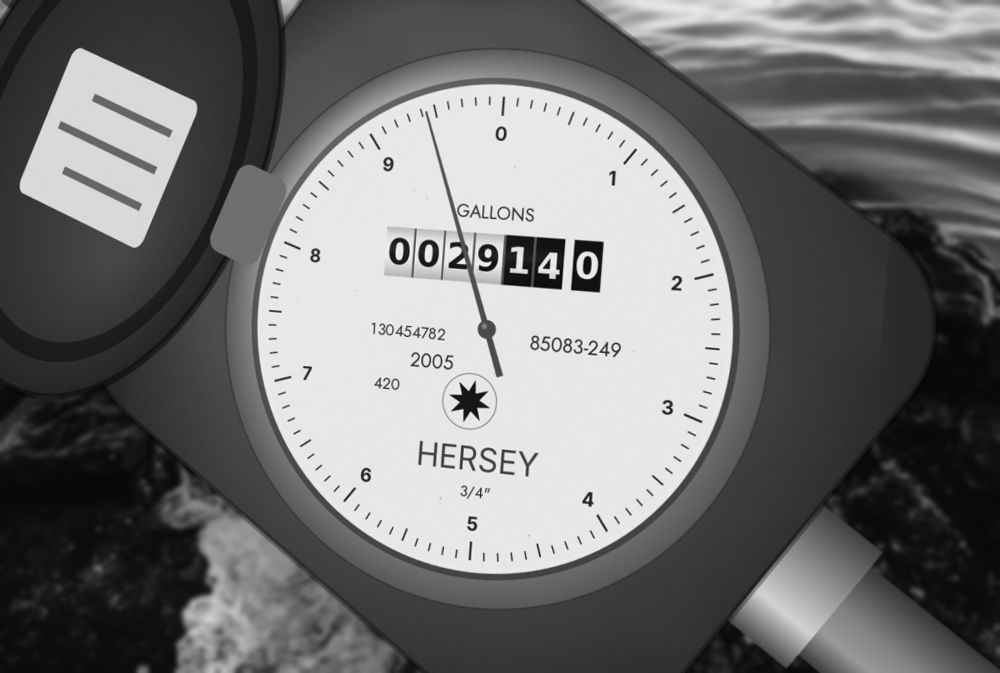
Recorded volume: **29139.4** gal
